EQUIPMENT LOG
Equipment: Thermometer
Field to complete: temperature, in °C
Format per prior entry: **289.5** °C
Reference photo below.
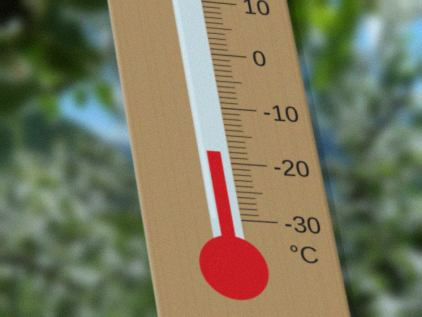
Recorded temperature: **-18** °C
